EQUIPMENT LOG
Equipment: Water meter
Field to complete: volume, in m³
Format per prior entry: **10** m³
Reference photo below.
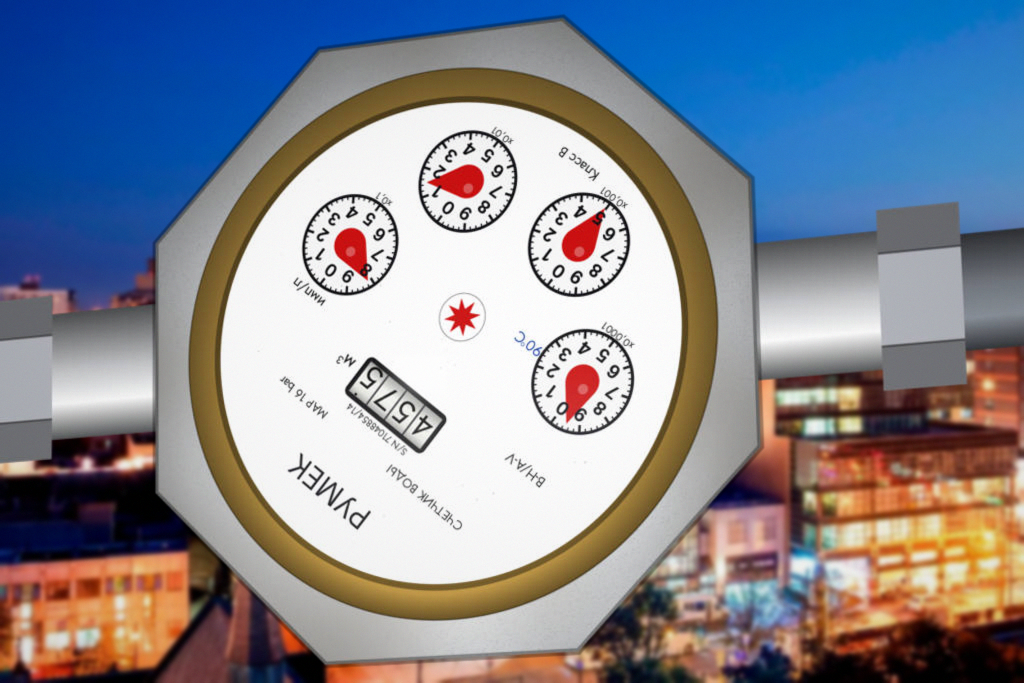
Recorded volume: **4574.8149** m³
